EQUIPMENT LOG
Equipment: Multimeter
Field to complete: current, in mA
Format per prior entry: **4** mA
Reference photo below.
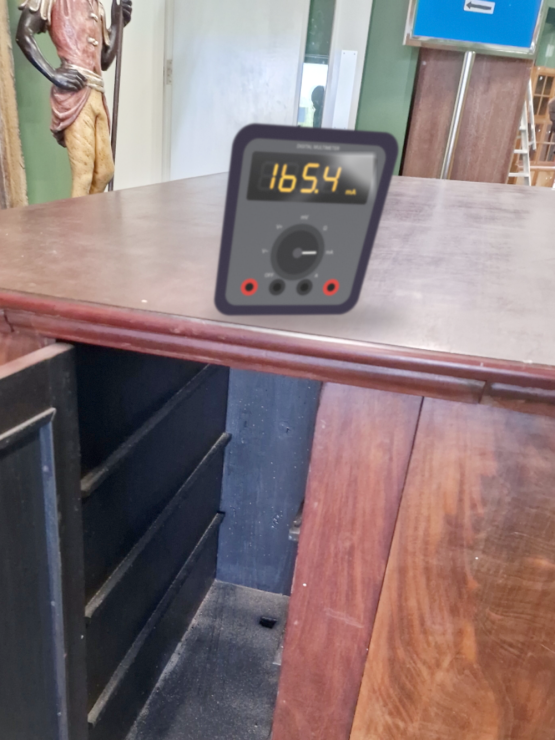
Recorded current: **165.4** mA
